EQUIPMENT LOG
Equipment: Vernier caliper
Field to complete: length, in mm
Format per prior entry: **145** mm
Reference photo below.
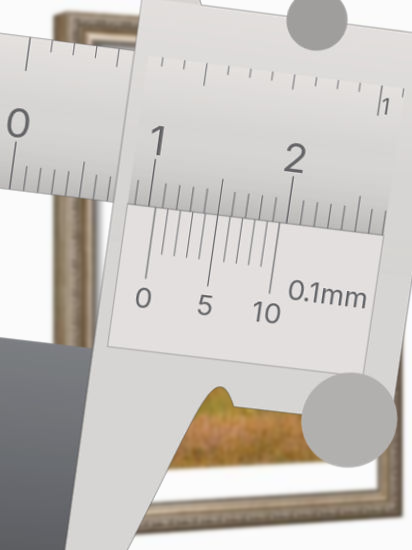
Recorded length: **10.5** mm
